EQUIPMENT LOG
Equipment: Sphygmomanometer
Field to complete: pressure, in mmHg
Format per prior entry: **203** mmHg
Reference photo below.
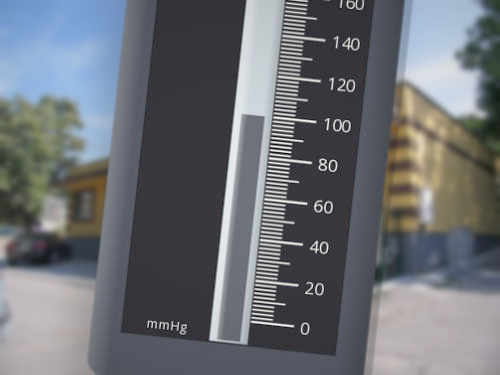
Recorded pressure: **100** mmHg
